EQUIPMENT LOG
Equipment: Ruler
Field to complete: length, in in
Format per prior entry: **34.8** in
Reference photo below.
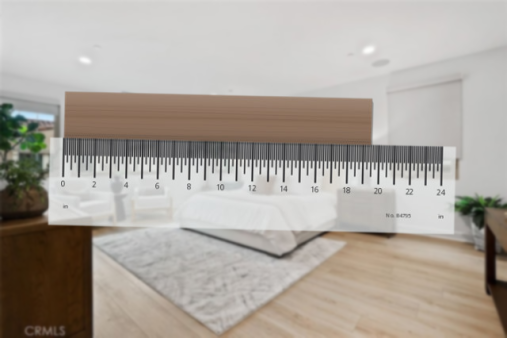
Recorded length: **19.5** in
